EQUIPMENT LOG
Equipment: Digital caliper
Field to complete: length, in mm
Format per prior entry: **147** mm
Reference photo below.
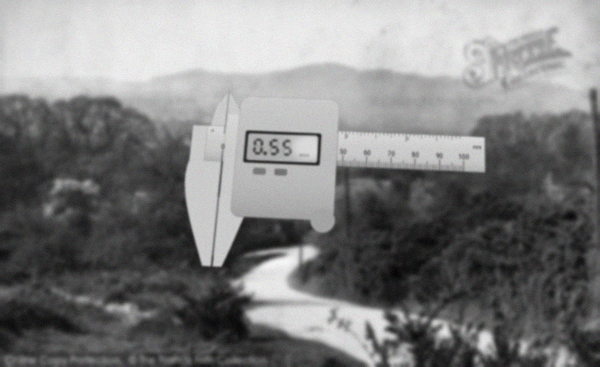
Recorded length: **0.55** mm
